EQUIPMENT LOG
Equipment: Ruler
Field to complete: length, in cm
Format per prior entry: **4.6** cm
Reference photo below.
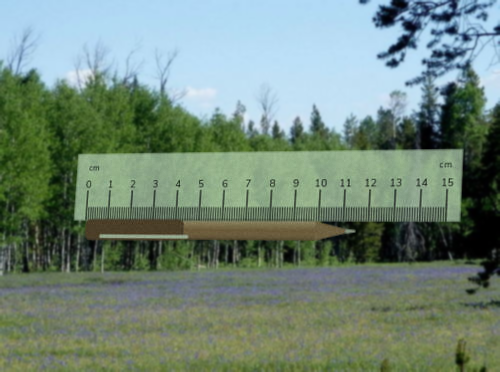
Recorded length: **11.5** cm
